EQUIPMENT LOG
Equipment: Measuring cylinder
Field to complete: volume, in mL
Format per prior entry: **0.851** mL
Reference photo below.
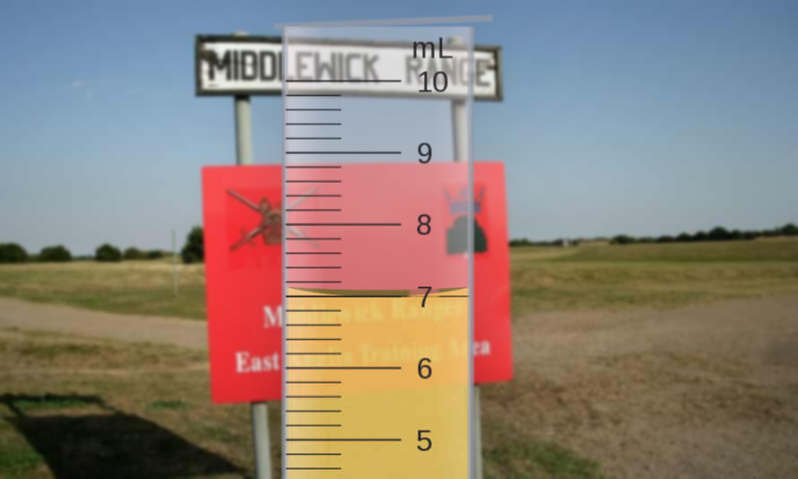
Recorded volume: **7** mL
